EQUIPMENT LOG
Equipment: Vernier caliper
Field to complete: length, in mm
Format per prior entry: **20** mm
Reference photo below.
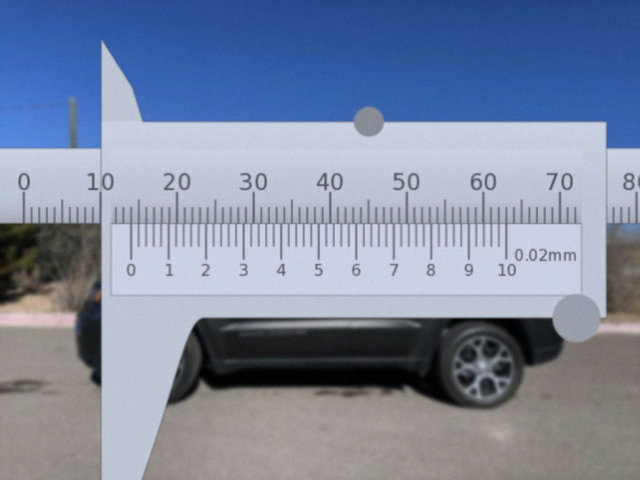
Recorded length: **14.0** mm
